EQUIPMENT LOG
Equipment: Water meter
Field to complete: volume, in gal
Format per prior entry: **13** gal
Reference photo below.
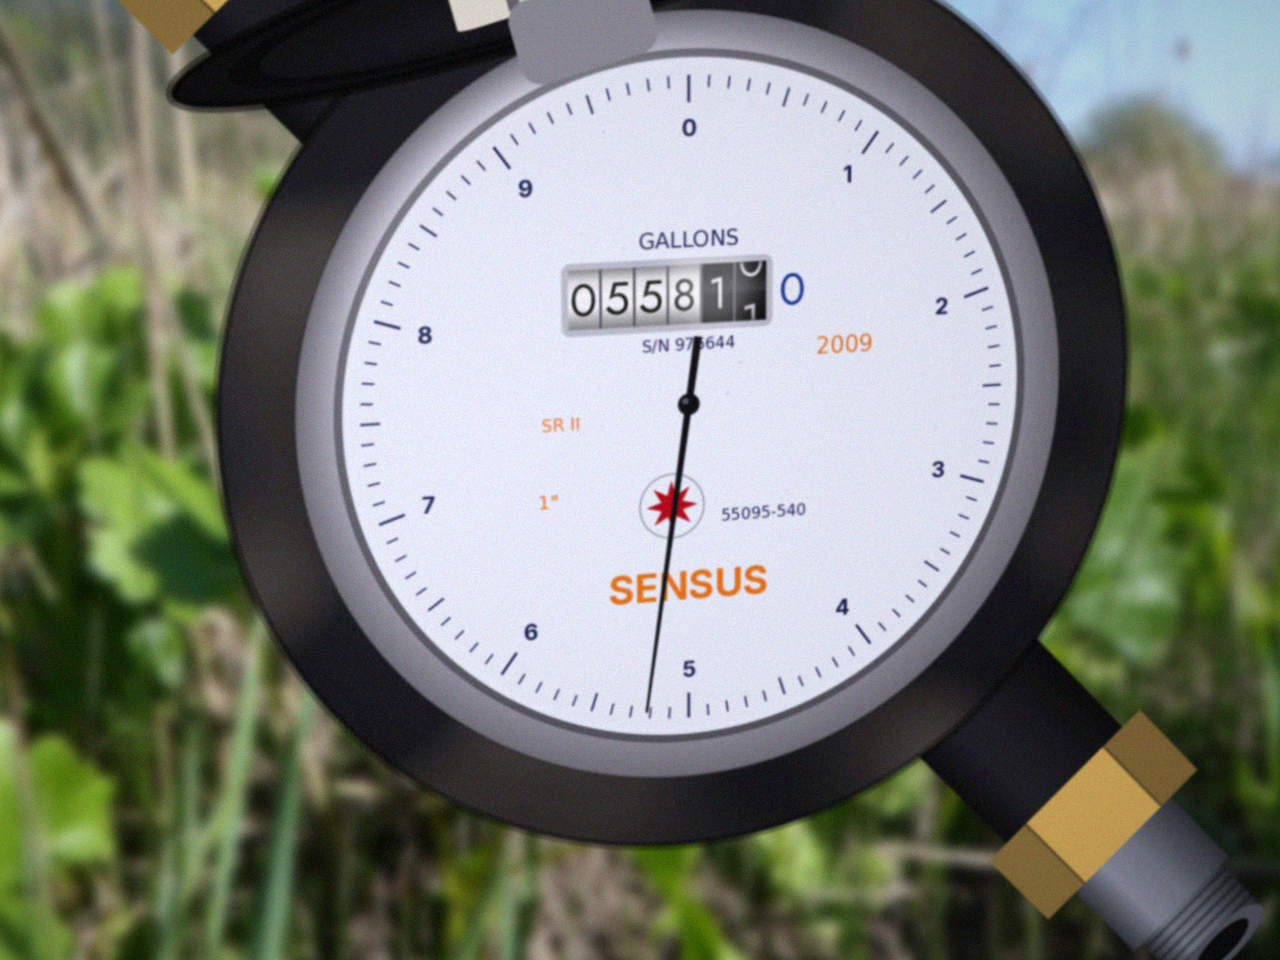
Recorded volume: **558105.2** gal
